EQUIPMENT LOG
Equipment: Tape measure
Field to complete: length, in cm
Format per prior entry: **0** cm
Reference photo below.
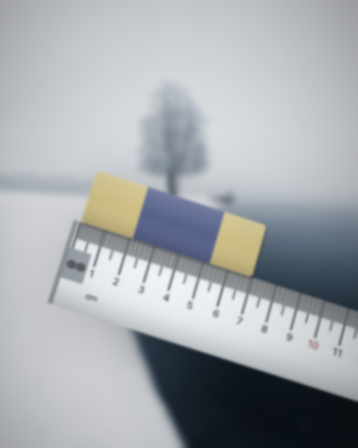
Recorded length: **7** cm
